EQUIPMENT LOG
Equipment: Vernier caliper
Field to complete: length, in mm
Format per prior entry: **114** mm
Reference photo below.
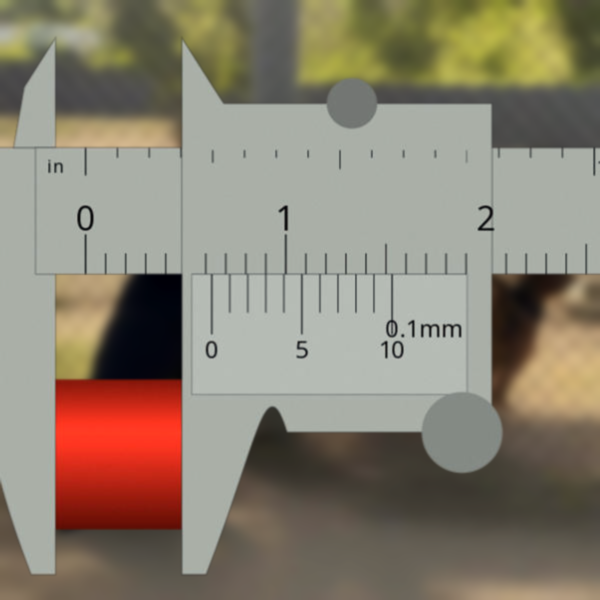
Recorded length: **6.3** mm
